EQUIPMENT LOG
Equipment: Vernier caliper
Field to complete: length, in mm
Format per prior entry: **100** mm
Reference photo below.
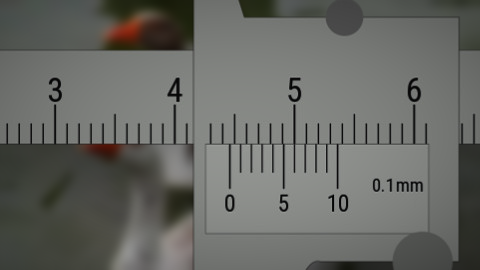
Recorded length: **44.6** mm
